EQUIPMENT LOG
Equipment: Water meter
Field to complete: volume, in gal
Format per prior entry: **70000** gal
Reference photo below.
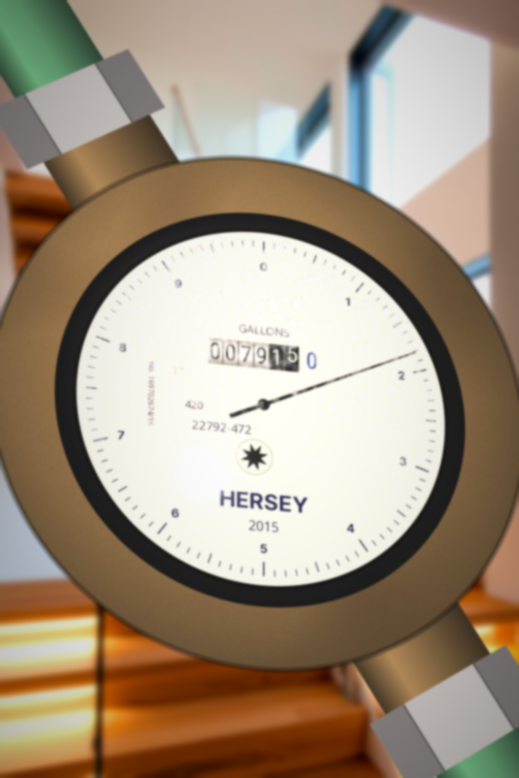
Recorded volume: **79151.8** gal
